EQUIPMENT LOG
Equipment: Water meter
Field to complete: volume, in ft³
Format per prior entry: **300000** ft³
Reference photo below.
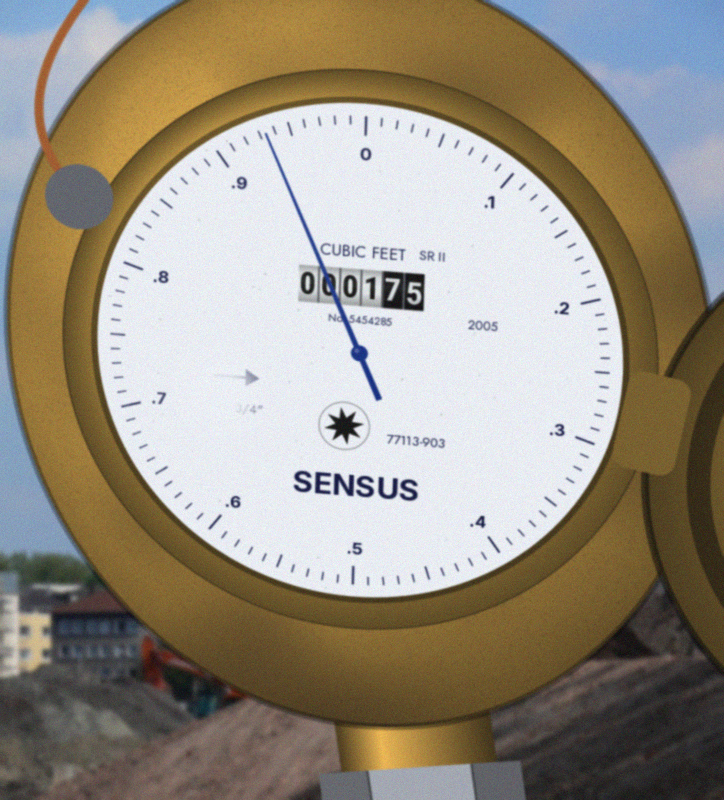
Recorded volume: **174.93** ft³
